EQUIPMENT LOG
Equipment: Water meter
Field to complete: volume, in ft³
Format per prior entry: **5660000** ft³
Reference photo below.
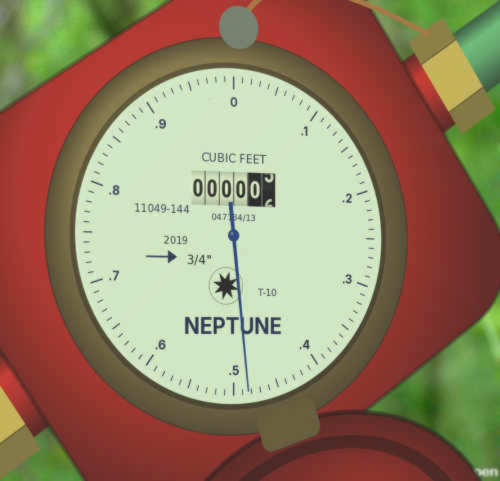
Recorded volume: **5.48** ft³
